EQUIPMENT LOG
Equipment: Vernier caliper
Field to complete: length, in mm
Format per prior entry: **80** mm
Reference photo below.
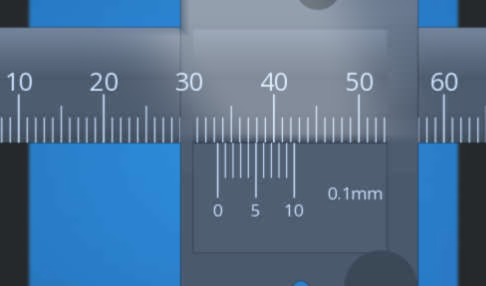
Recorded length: **33.4** mm
